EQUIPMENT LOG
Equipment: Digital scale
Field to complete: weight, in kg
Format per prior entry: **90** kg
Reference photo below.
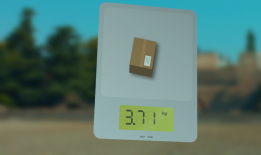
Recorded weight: **3.71** kg
